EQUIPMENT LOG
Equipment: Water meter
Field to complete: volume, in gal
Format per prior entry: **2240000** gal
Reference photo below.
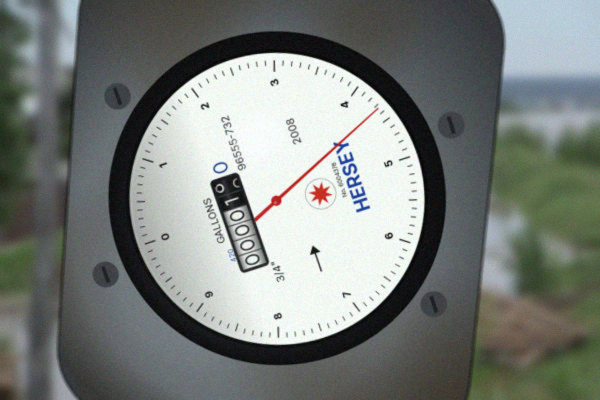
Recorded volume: **184.3** gal
